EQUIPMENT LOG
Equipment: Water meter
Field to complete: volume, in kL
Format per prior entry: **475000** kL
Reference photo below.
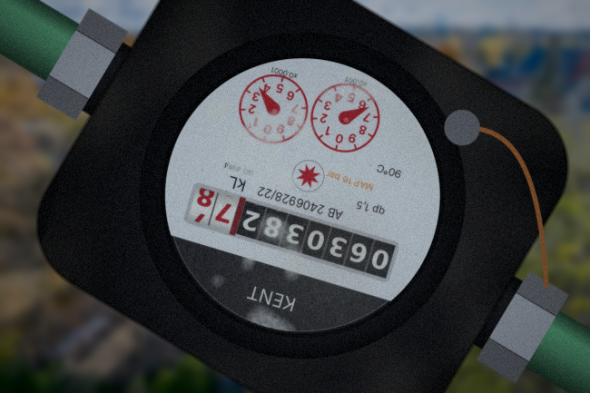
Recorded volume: **630382.7763** kL
